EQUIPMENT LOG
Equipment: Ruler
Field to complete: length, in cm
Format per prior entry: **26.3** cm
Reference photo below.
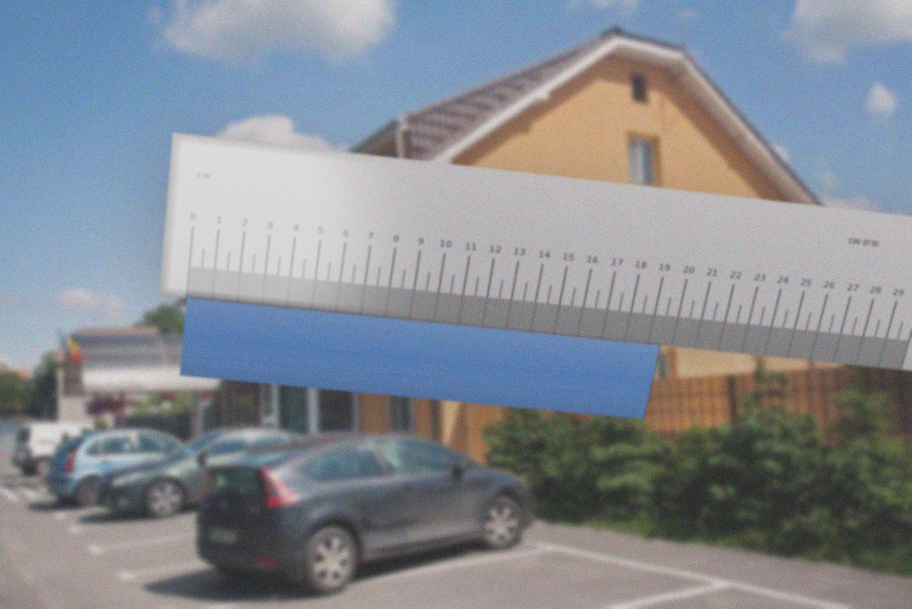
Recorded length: **19.5** cm
